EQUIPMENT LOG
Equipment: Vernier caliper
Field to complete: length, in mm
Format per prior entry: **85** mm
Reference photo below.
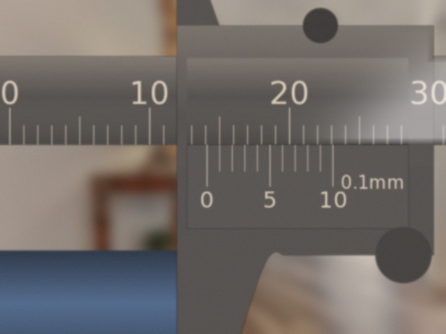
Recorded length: **14.1** mm
